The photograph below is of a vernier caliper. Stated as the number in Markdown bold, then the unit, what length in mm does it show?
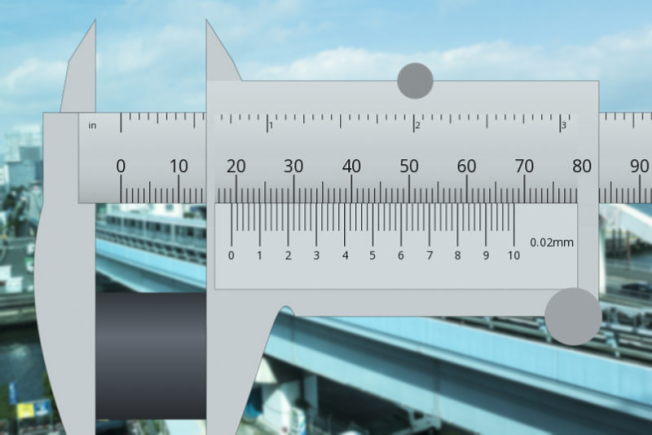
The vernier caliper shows **19.2** mm
